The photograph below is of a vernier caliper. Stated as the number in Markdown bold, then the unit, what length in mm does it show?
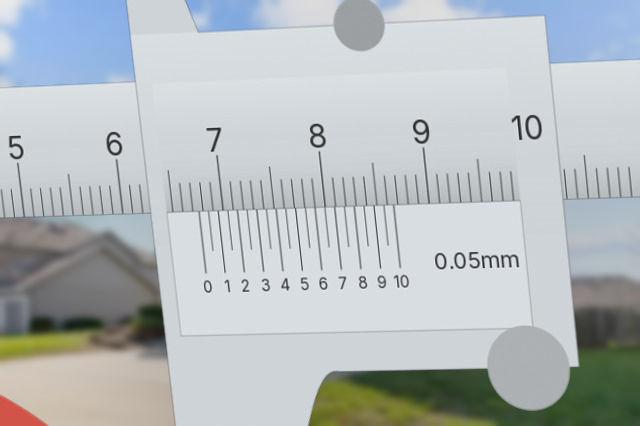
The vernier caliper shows **67.6** mm
